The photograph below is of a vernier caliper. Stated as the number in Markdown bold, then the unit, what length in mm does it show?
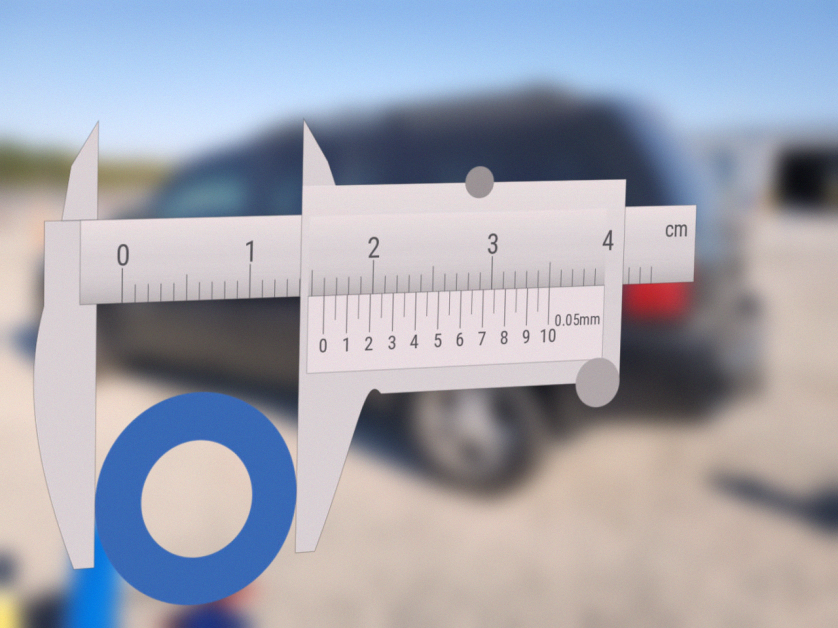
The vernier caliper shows **16.0** mm
